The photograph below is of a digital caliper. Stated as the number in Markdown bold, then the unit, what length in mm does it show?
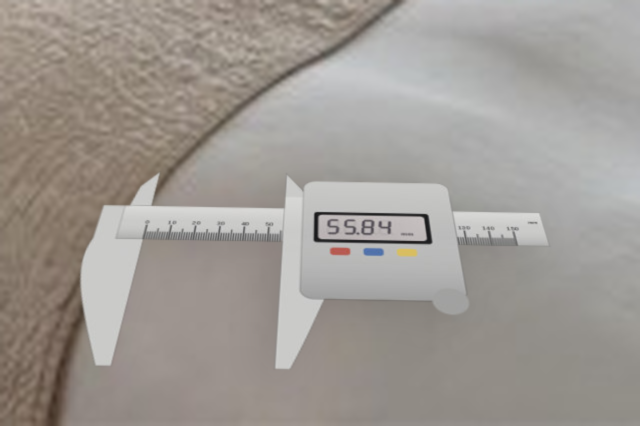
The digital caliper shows **55.84** mm
